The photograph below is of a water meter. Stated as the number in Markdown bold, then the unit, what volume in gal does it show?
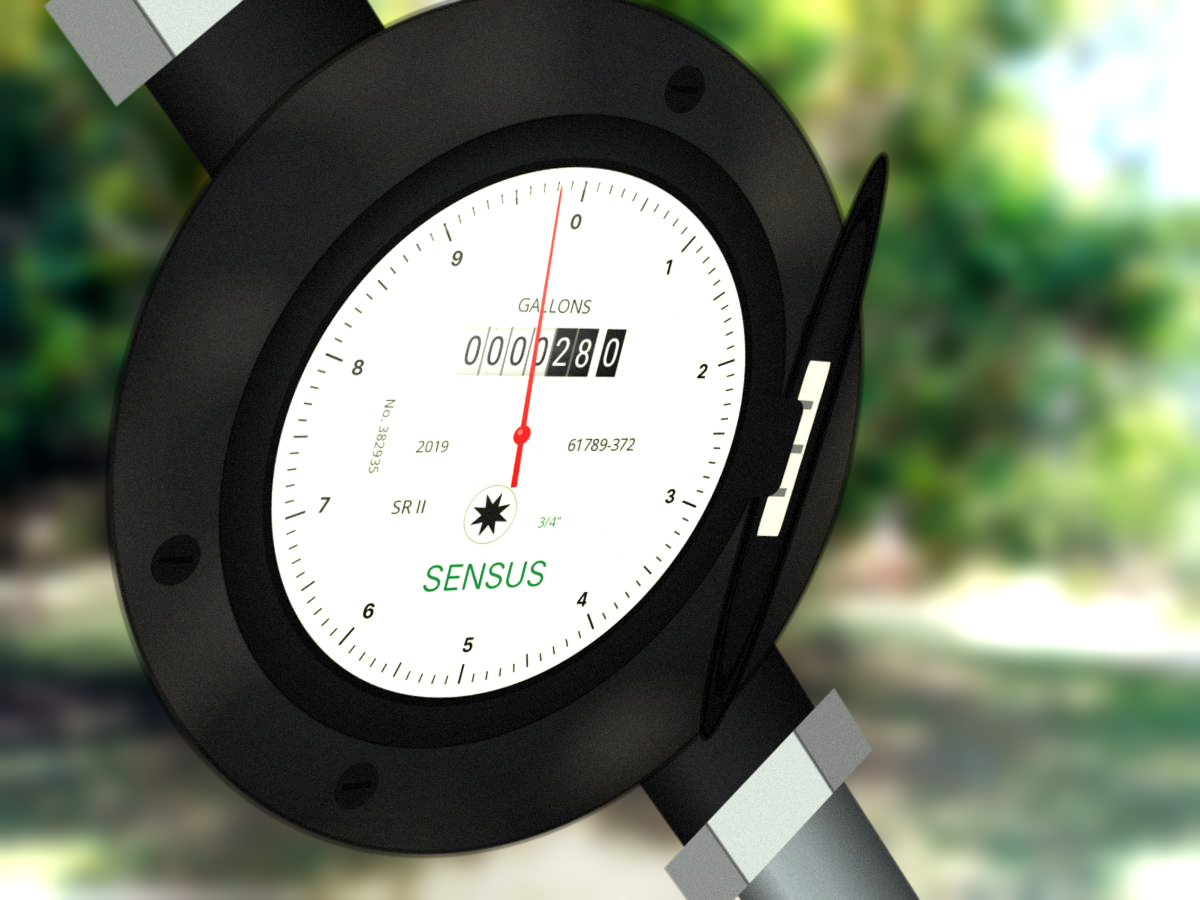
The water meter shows **279.8** gal
